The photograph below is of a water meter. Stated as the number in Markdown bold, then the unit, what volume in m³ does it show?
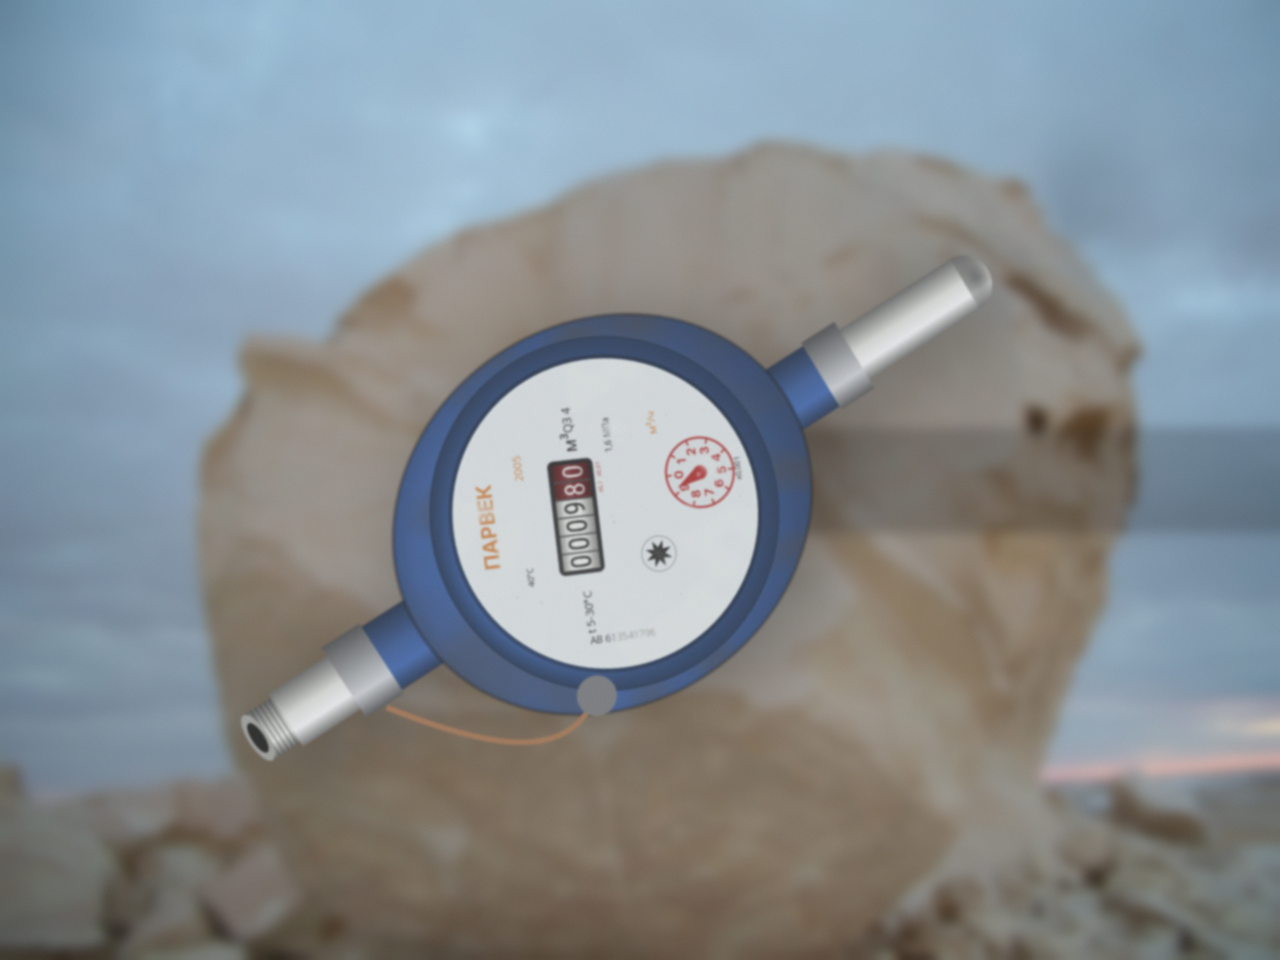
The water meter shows **9.799** m³
